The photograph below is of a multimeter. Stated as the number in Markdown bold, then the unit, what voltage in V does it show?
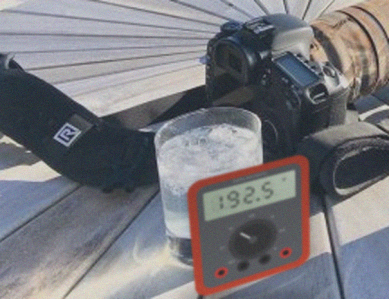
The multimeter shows **192.5** V
